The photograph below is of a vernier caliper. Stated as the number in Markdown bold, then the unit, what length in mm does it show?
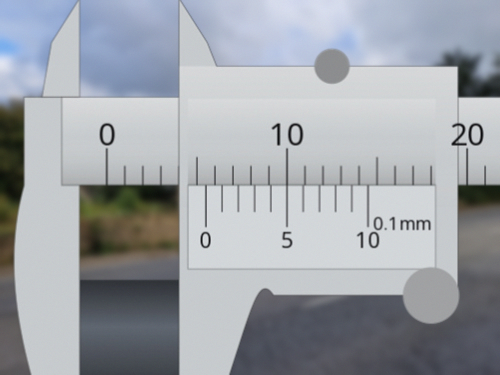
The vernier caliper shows **5.5** mm
